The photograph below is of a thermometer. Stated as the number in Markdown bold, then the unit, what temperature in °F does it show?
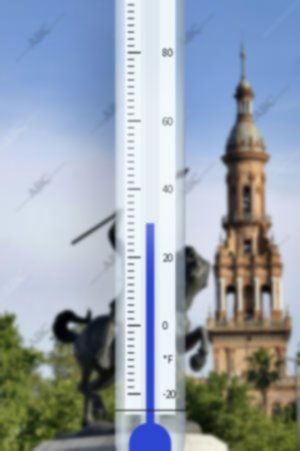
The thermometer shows **30** °F
